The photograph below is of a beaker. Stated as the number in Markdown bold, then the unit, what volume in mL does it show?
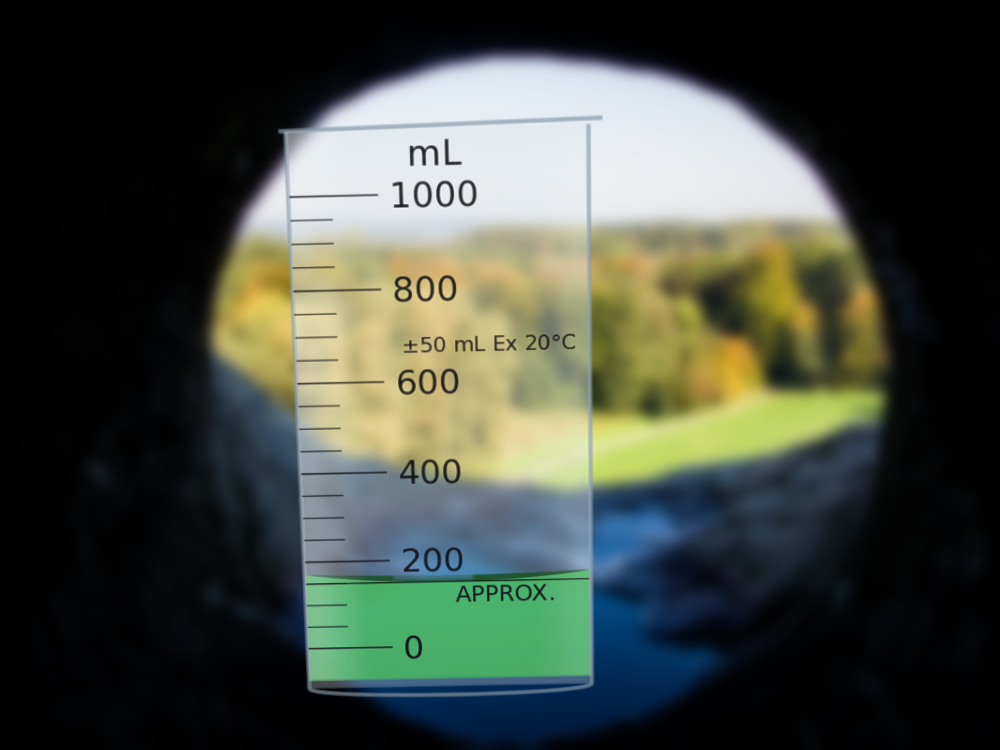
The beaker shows **150** mL
